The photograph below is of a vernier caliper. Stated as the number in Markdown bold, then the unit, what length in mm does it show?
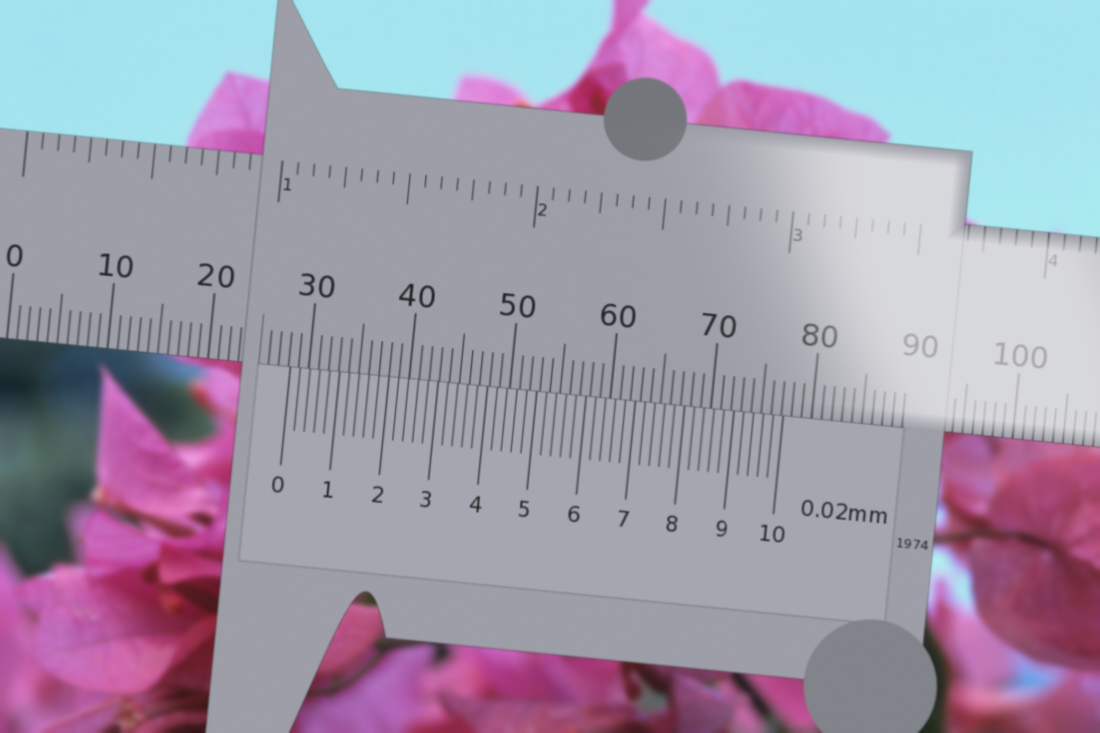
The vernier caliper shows **28.2** mm
